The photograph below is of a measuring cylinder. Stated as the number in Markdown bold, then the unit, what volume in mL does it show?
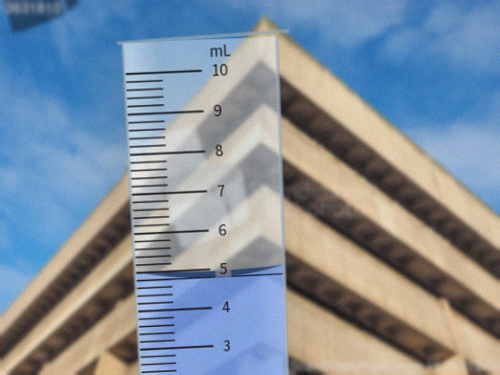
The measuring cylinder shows **4.8** mL
